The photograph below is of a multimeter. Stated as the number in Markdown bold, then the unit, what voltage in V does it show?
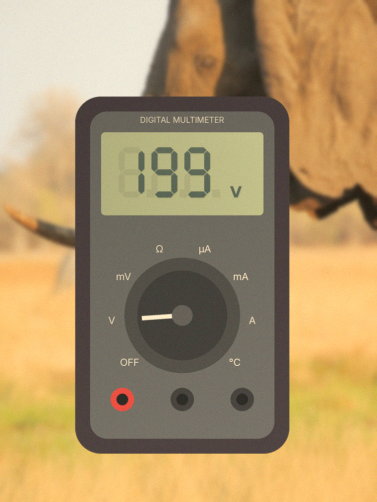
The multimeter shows **199** V
